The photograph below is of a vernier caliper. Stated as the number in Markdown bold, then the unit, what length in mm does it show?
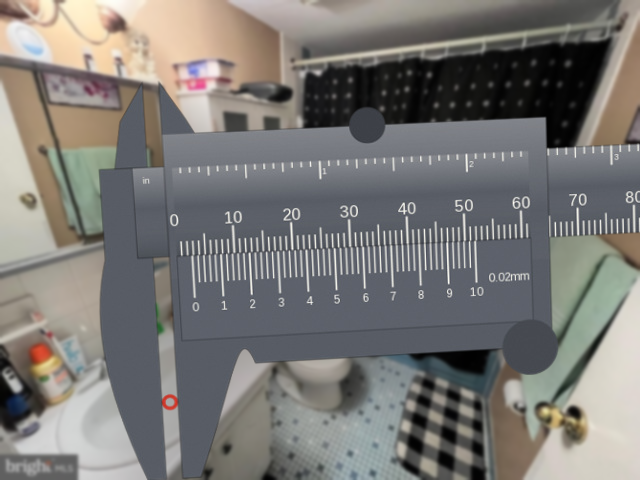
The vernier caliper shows **2.8** mm
